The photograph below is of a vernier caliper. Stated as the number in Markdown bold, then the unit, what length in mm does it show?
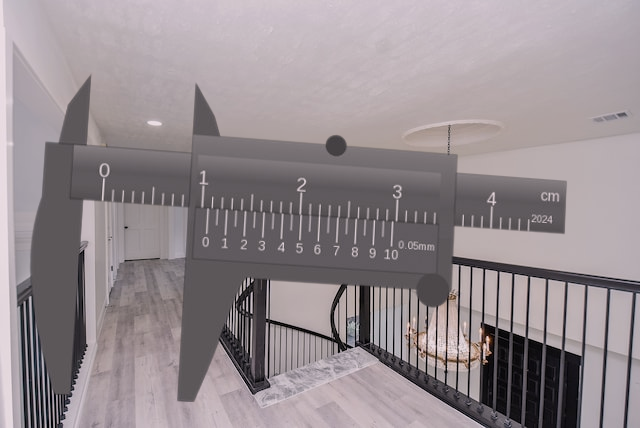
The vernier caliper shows **10.6** mm
